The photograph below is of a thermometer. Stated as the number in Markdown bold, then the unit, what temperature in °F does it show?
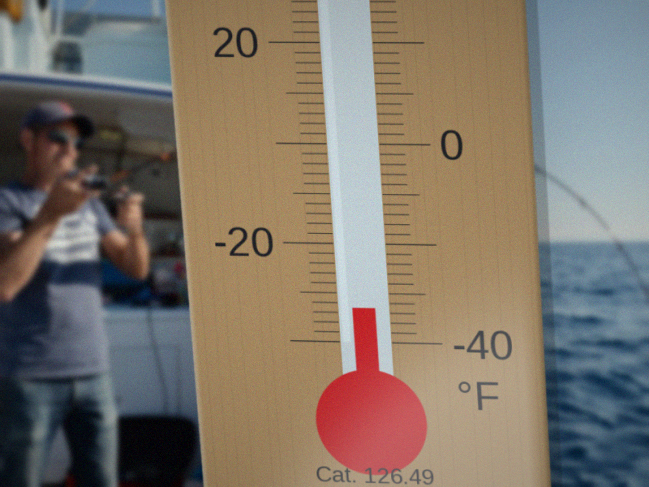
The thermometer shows **-33** °F
